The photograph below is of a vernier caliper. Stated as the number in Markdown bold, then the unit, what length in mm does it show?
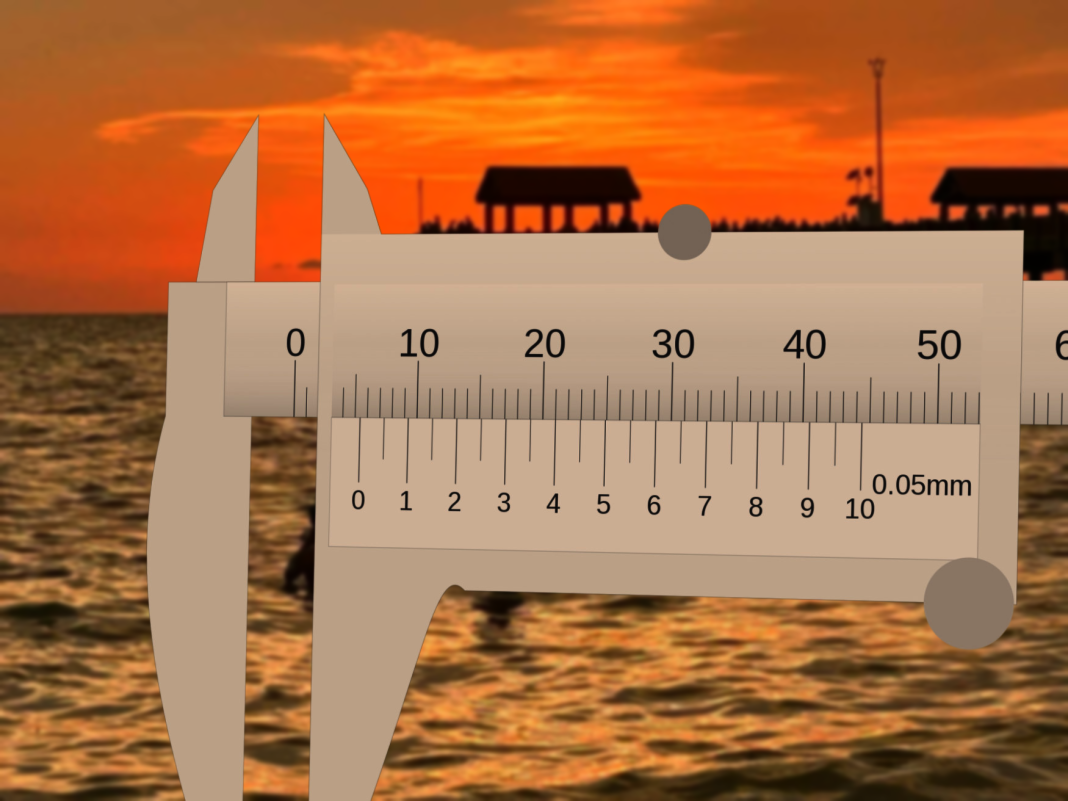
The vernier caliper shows **5.4** mm
